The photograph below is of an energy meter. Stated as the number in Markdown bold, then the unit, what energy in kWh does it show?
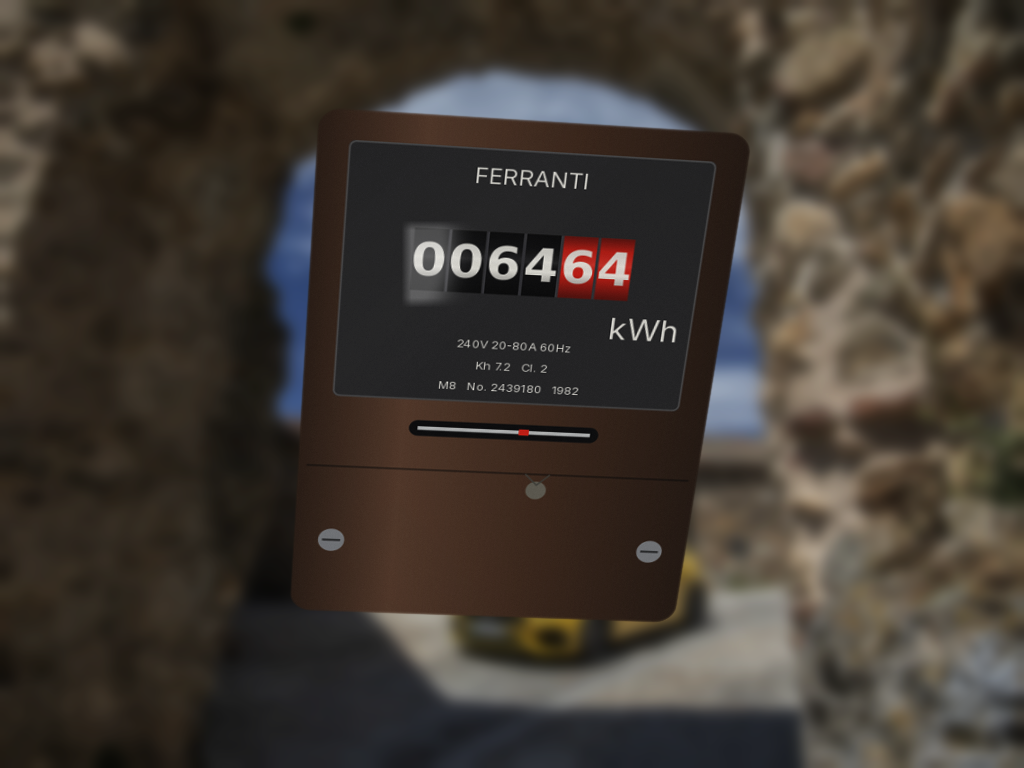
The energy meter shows **64.64** kWh
